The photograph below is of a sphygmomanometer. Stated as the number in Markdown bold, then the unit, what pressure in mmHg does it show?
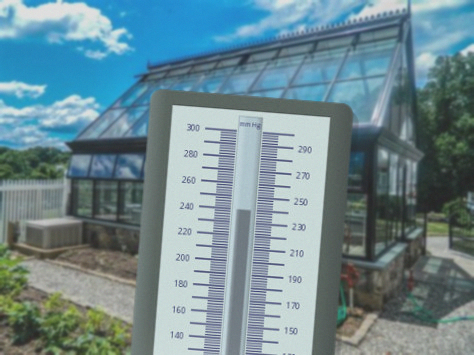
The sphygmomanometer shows **240** mmHg
